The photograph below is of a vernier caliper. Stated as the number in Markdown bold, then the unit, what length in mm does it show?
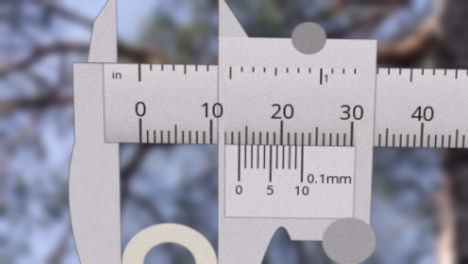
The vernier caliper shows **14.0** mm
